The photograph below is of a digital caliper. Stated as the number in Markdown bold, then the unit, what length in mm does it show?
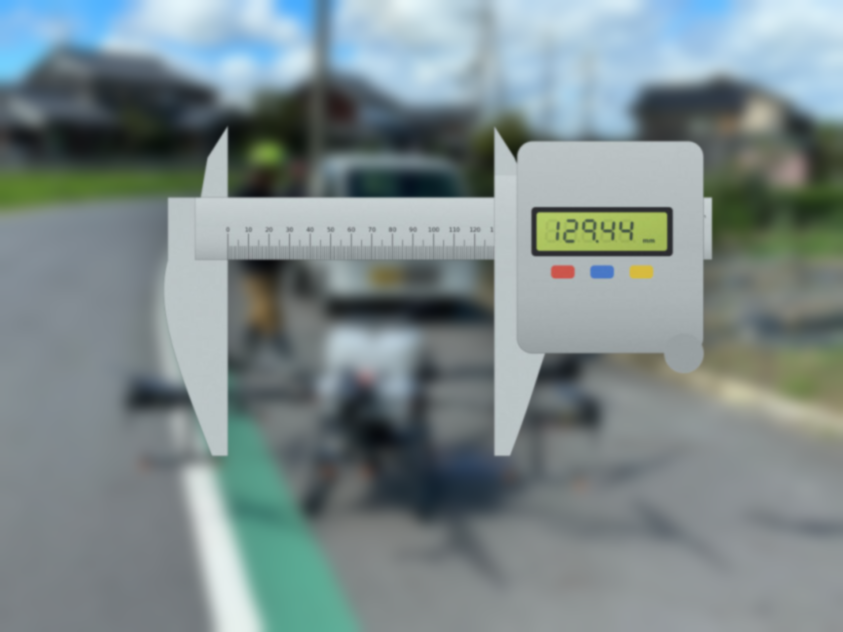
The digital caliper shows **129.44** mm
